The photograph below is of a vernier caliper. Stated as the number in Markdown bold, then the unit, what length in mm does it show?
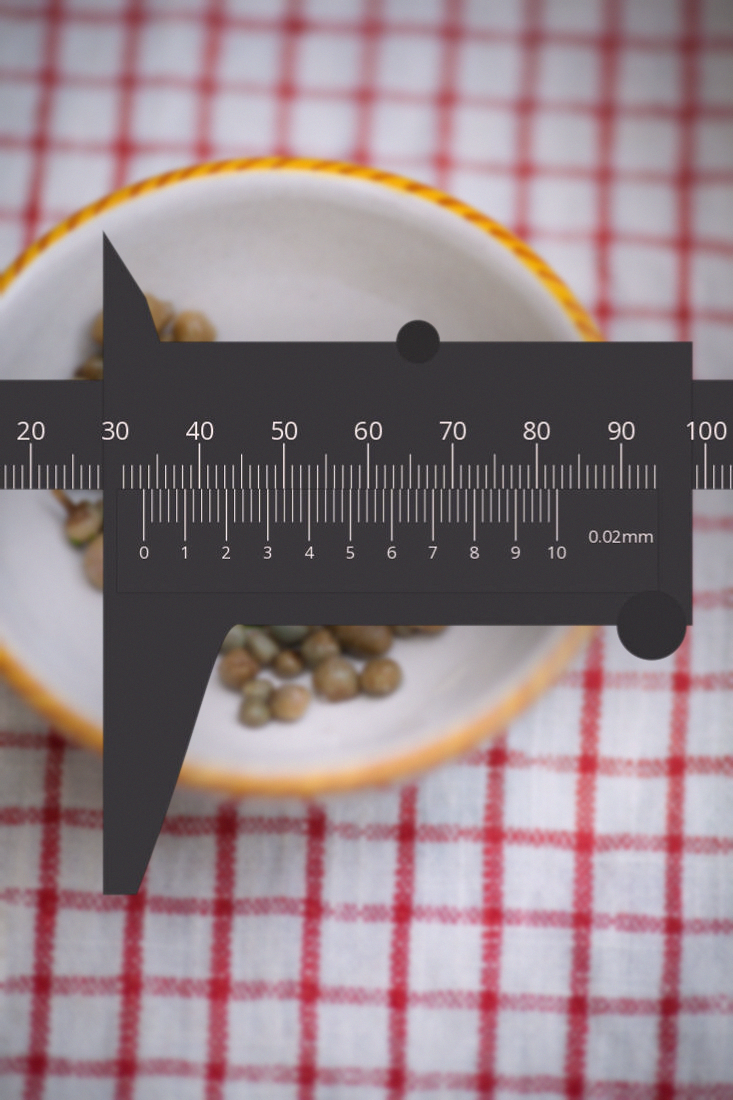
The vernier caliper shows **33.4** mm
